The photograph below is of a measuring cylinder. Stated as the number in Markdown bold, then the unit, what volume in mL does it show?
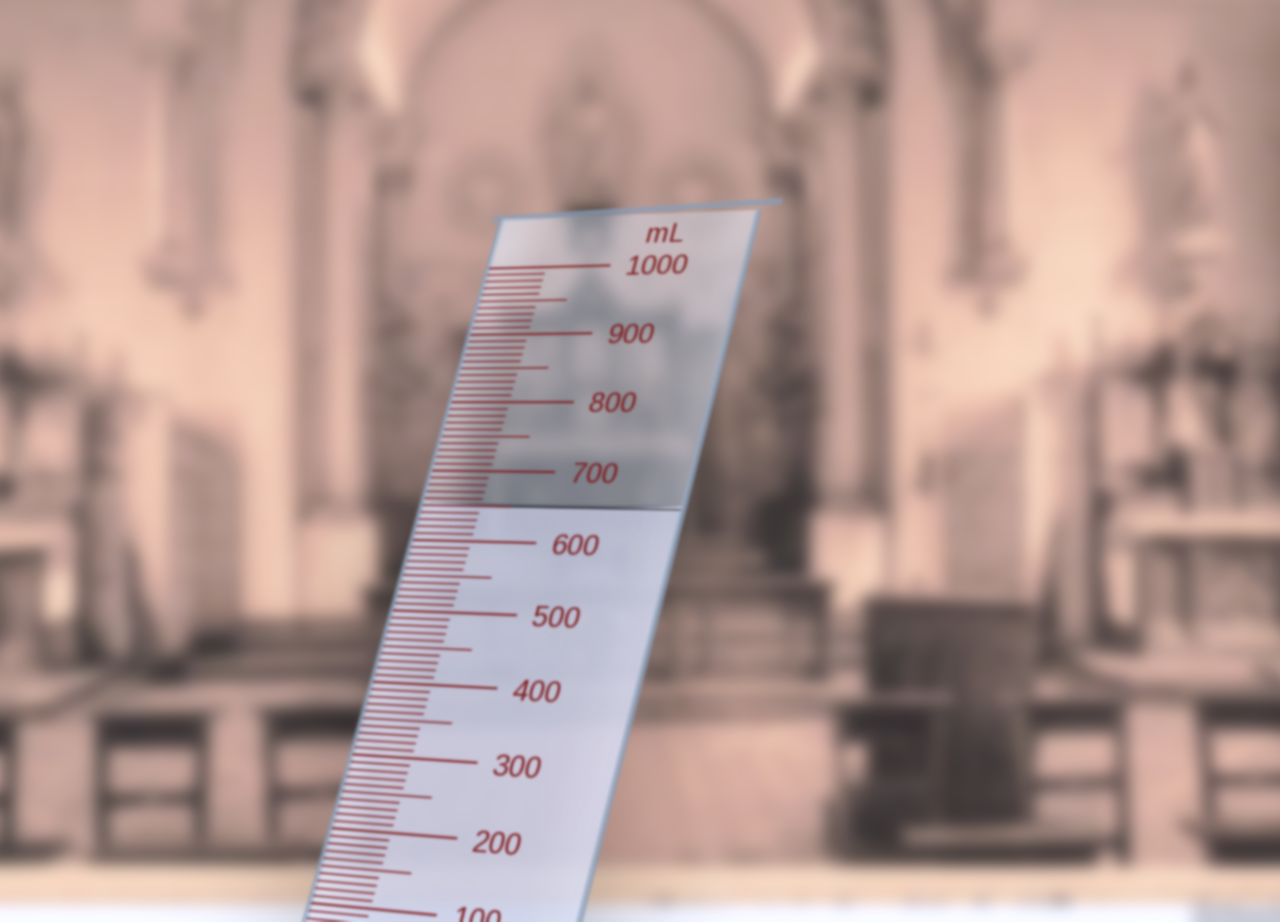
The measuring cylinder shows **650** mL
